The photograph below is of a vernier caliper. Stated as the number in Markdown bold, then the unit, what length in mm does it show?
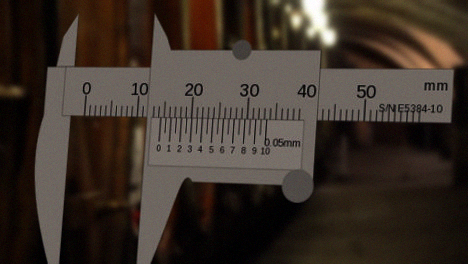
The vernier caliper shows **14.4** mm
